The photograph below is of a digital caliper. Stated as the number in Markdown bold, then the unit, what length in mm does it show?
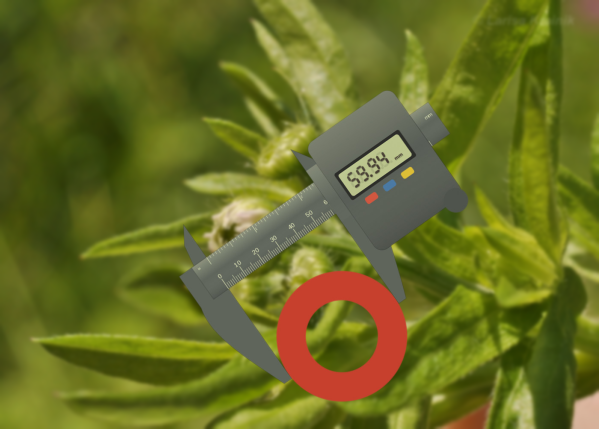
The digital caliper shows **59.94** mm
